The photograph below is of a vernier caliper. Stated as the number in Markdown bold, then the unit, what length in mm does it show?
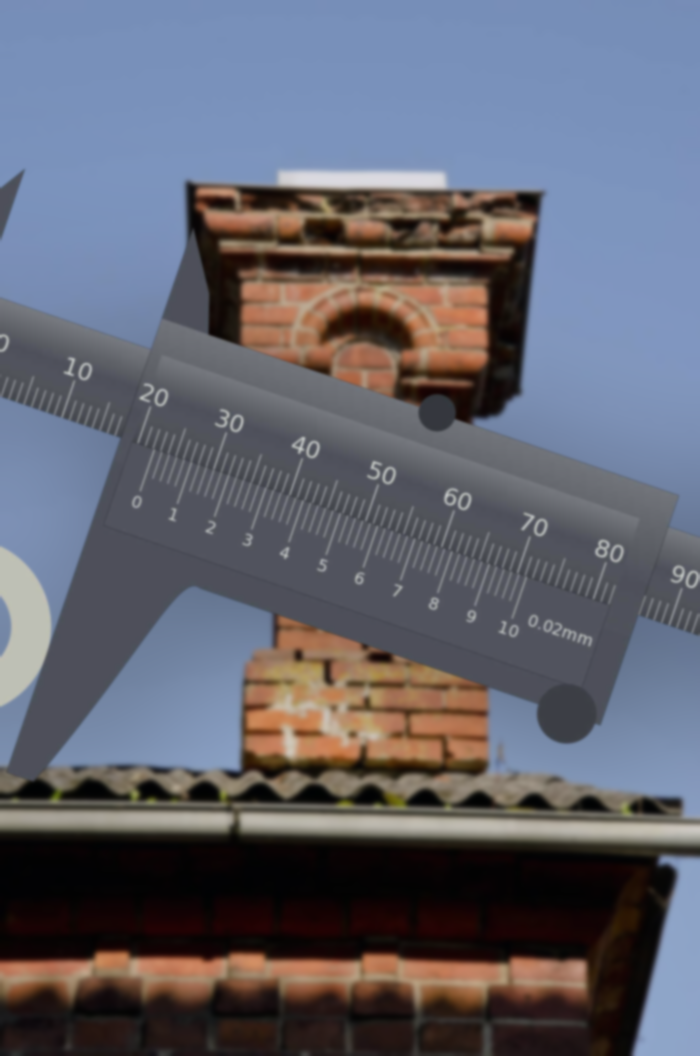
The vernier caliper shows **22.2** mm
